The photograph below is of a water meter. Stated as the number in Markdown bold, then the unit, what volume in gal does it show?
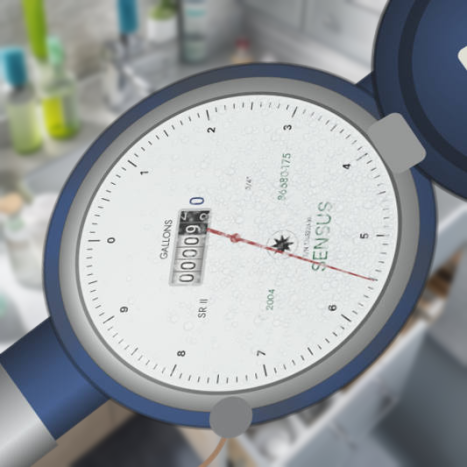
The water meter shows **925.5** gal
